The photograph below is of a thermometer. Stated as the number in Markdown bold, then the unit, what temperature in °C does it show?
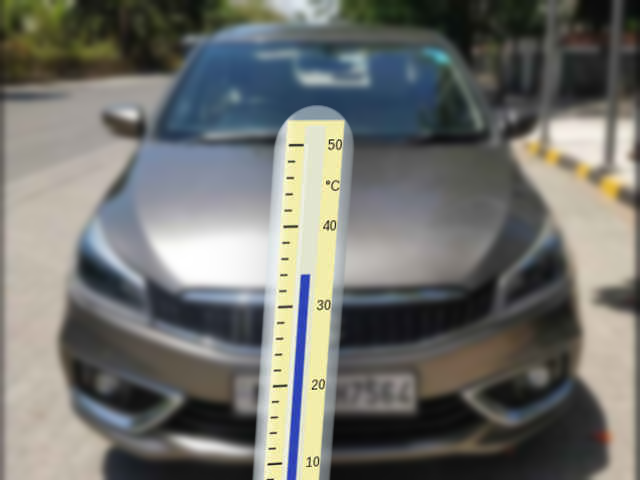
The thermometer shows **34** °C
